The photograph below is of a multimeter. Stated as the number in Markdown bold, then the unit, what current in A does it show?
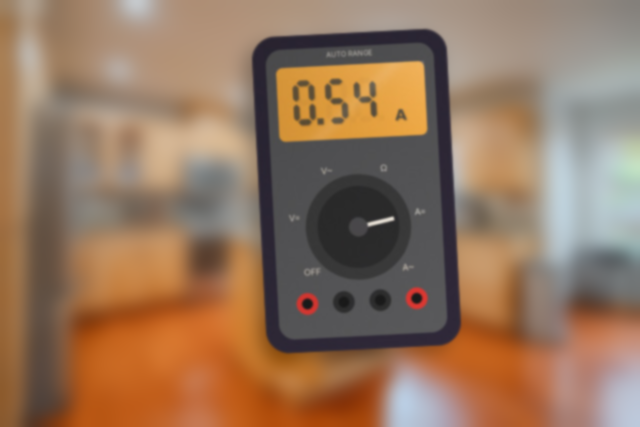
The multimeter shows **0.54** A
